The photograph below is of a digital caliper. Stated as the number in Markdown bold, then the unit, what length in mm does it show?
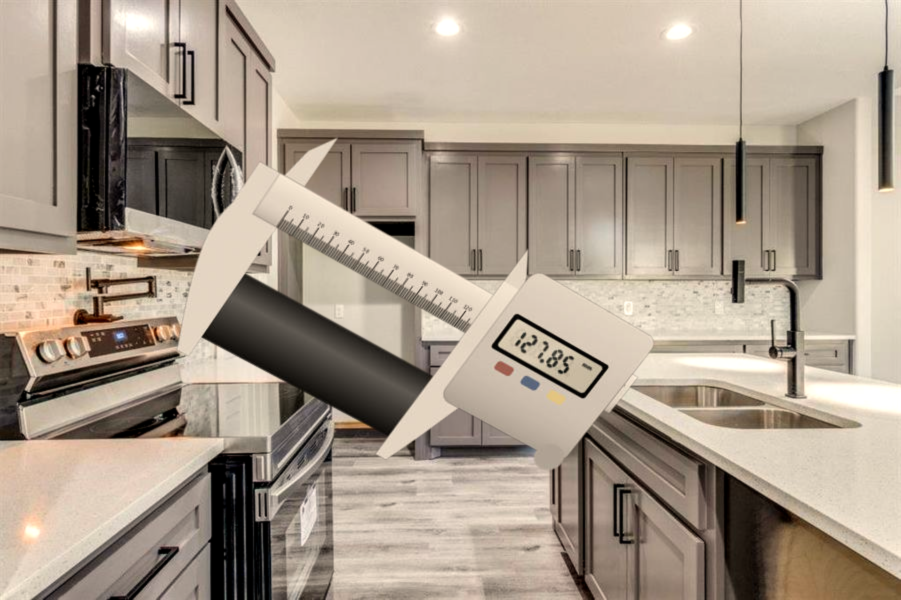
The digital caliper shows **127.85** mm
